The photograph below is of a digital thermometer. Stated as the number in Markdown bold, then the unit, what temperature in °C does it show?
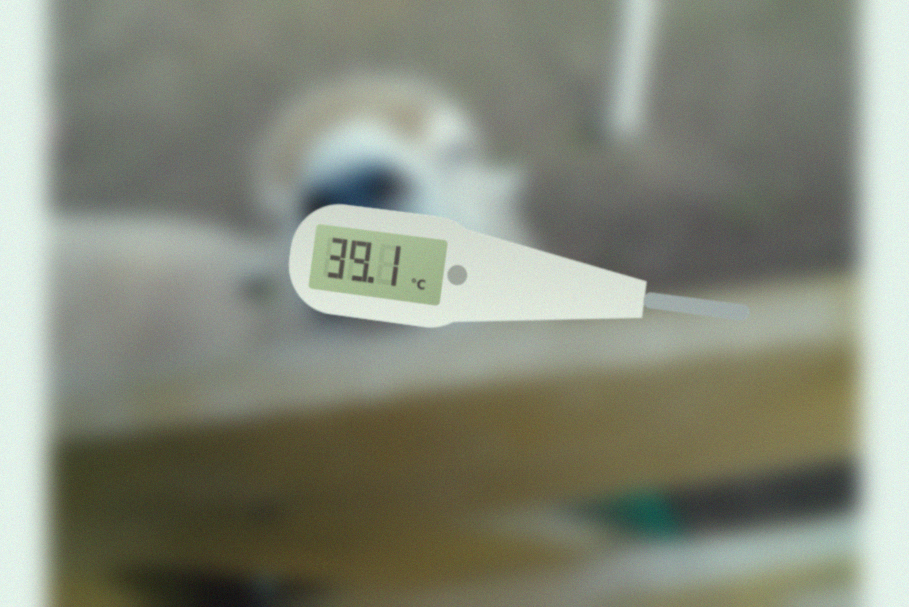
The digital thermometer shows **39.1** °C
